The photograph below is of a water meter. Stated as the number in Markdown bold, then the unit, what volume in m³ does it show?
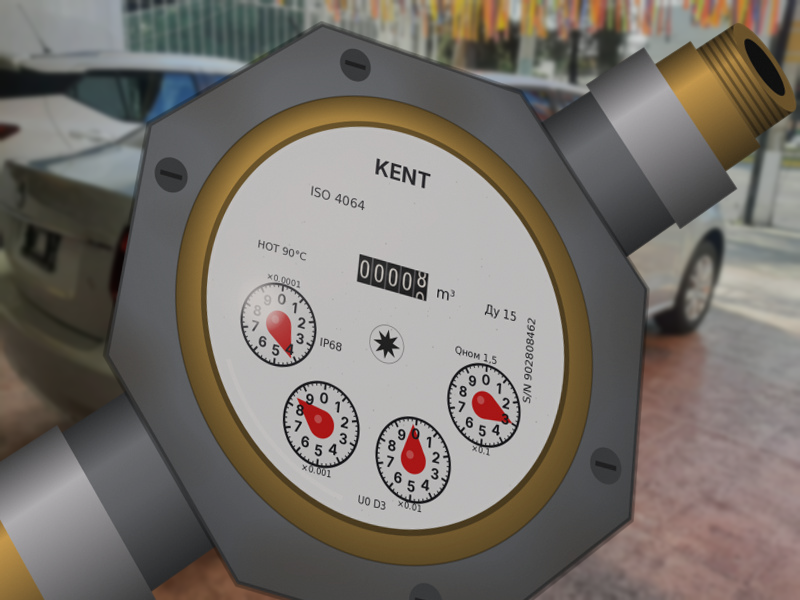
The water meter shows **8.2984** m³
